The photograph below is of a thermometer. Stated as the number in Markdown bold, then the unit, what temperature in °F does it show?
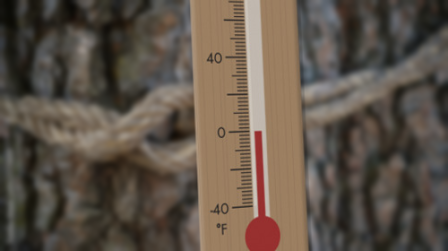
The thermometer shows **0** °F
